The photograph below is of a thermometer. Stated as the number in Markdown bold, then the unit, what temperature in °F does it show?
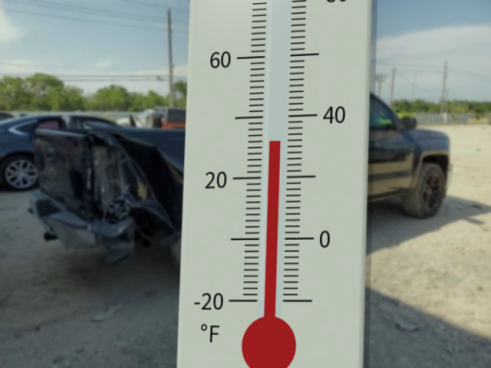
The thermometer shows **32** °F
